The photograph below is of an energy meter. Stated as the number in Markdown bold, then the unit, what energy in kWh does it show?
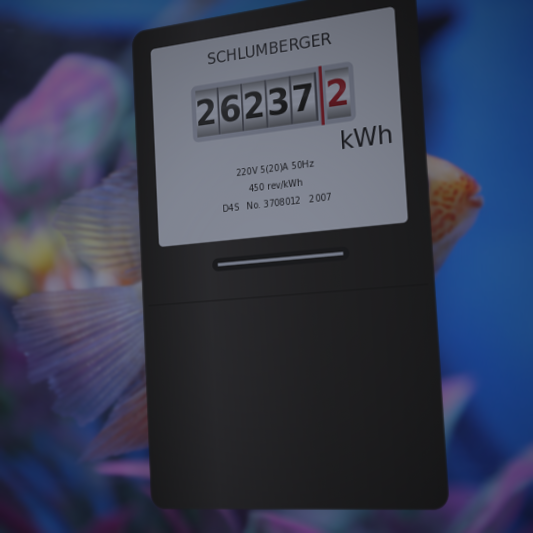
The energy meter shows **26237.2** kWh
